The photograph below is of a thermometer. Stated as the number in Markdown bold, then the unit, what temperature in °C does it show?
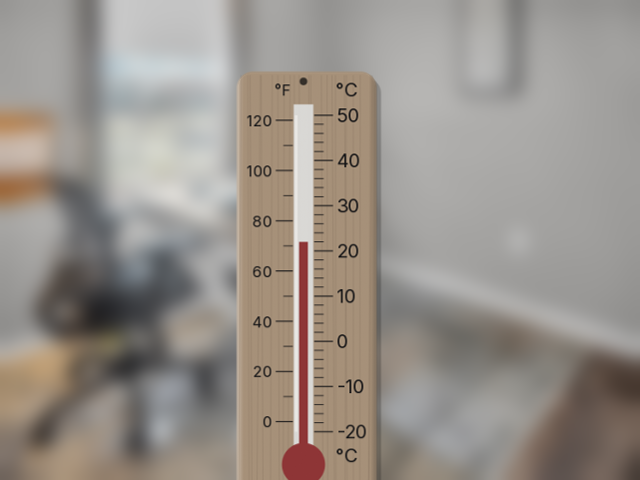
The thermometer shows **22** °C
